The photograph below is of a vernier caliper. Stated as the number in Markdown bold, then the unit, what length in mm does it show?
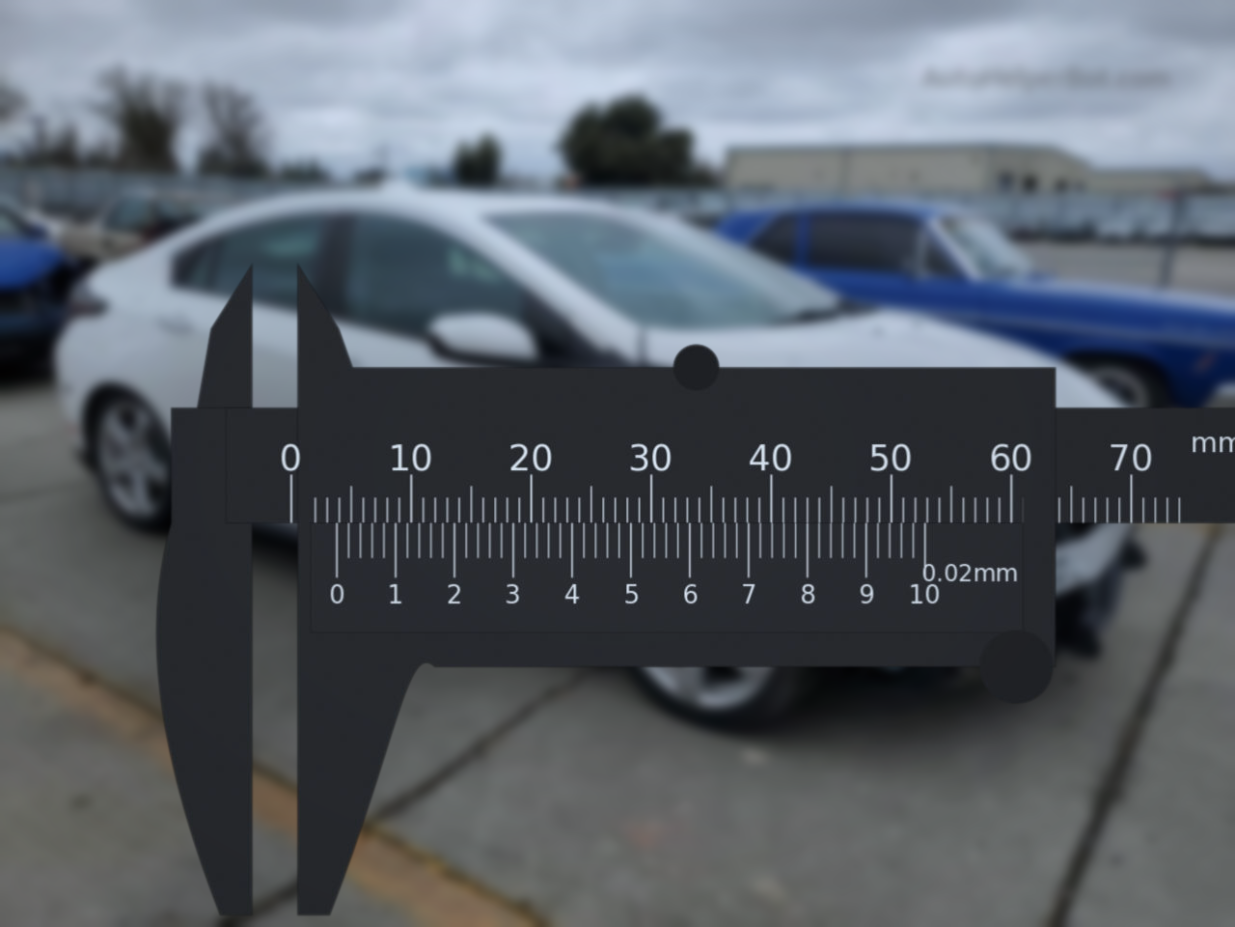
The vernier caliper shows **3.8** mm
